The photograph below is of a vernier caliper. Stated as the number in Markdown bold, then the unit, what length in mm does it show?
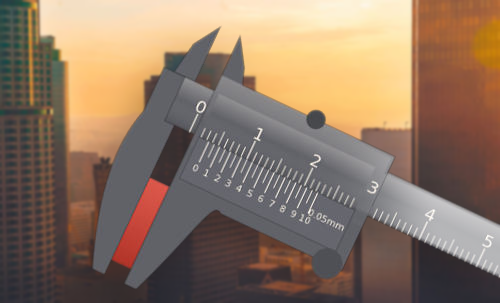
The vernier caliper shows **3.4** mm
